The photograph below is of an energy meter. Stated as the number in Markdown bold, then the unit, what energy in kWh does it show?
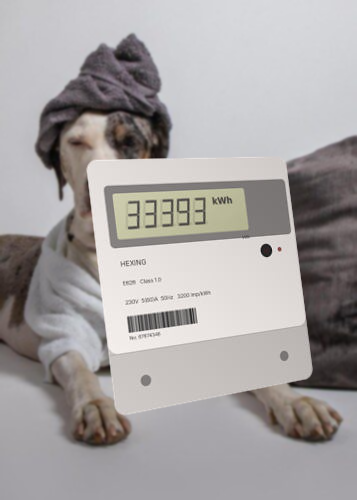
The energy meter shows **33393** kWh
